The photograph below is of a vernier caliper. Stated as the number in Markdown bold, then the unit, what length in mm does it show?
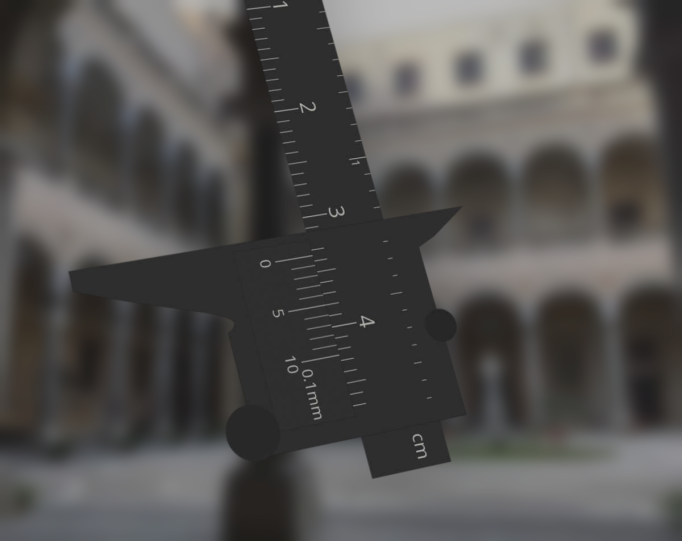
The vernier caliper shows **33.5** mm
